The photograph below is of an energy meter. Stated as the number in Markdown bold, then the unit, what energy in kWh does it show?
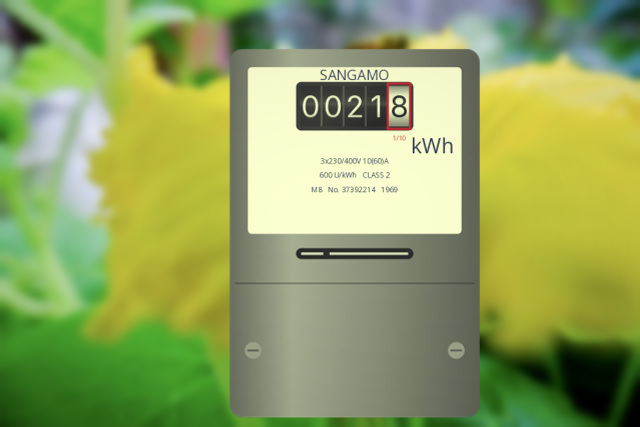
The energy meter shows **21.8** kWh
